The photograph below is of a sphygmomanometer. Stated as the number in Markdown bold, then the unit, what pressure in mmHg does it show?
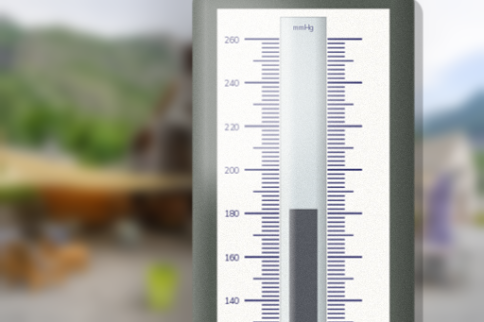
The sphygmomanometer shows **182** mmHg
